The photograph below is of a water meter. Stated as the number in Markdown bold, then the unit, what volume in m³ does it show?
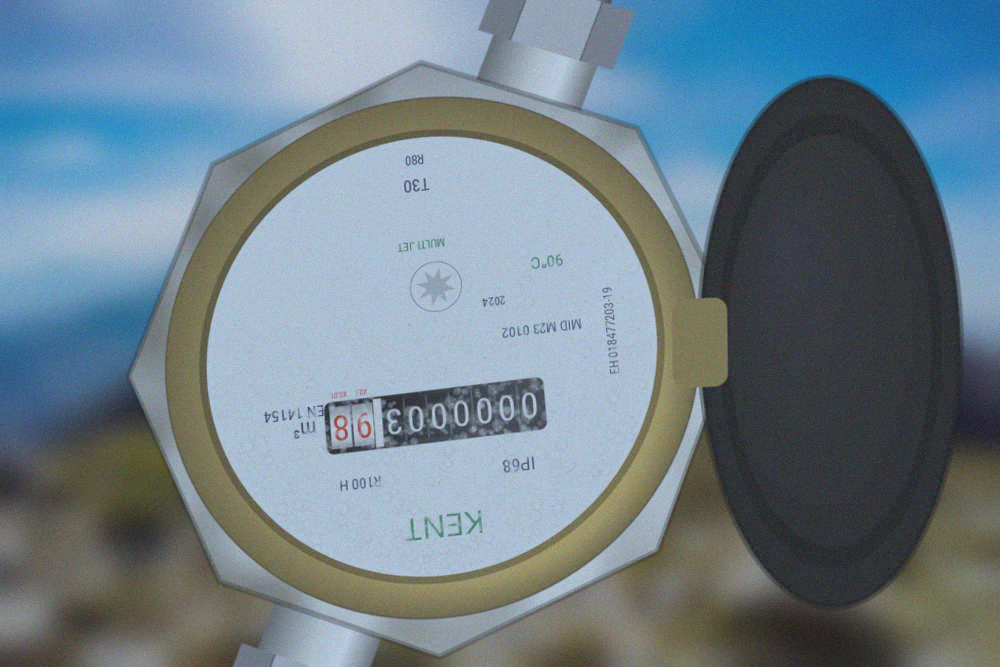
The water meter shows **3.98** m³
